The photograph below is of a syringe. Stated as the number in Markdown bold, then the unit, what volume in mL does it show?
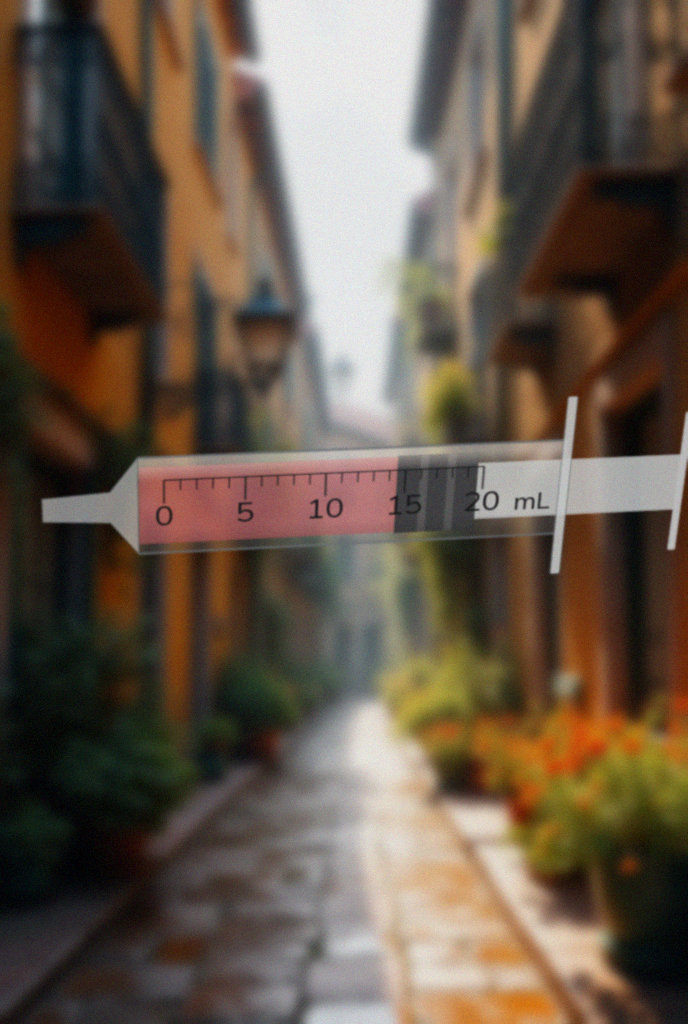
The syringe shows **14.5** mL
